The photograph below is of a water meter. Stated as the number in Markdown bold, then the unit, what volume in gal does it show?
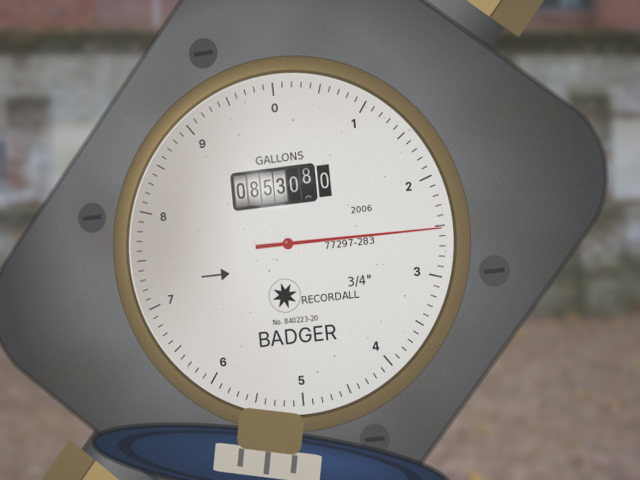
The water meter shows **853082.5** gal
